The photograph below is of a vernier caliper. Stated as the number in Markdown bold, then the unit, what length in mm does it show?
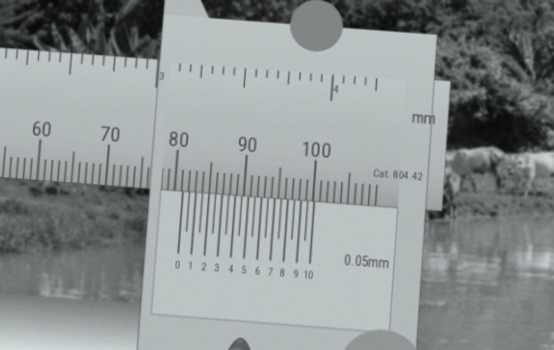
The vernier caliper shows **81.2** mm
